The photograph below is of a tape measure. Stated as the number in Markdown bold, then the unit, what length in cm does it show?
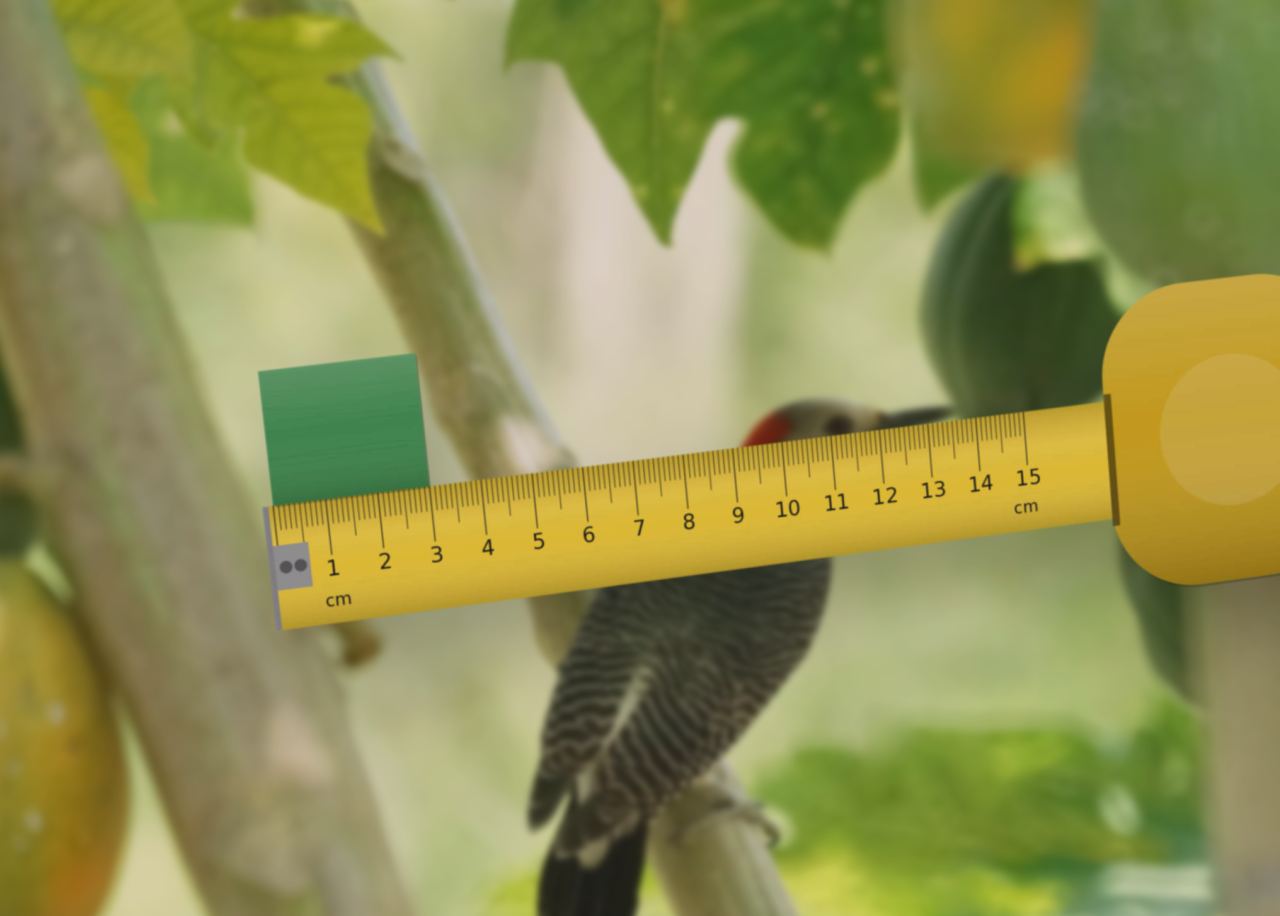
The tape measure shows **3** cm
